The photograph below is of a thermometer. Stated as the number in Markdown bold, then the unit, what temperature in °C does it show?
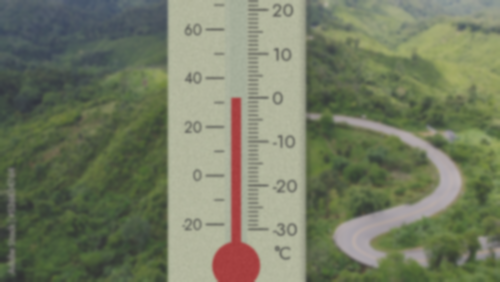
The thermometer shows **0** °C
